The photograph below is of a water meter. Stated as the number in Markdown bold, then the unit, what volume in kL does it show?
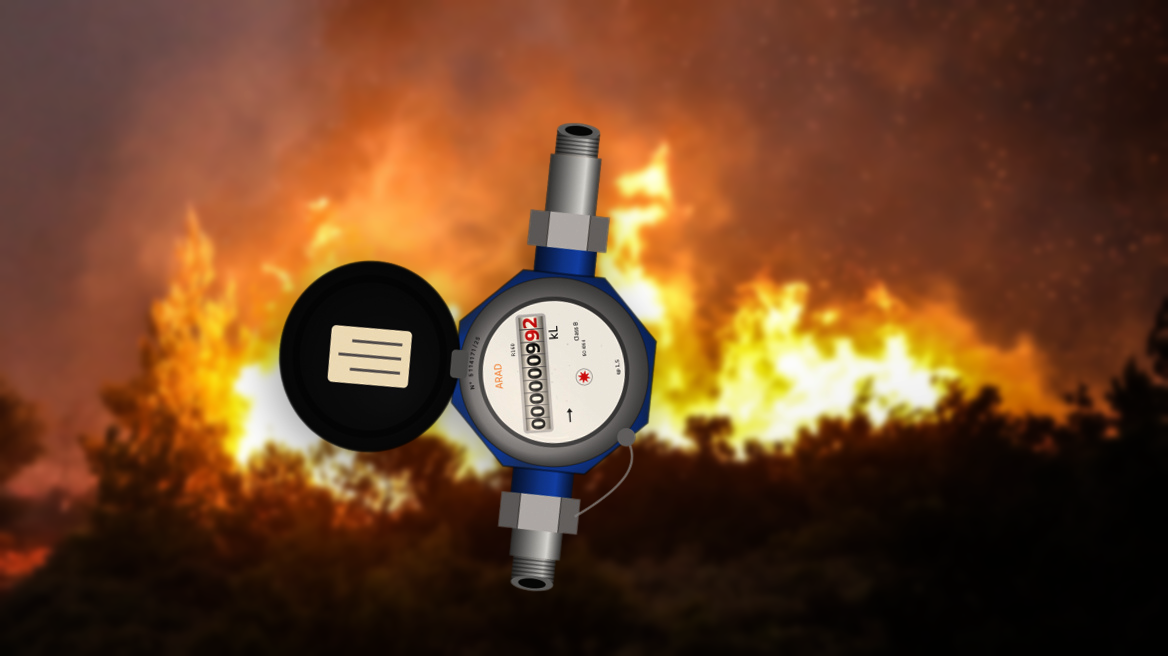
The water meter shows **9.92** kL
